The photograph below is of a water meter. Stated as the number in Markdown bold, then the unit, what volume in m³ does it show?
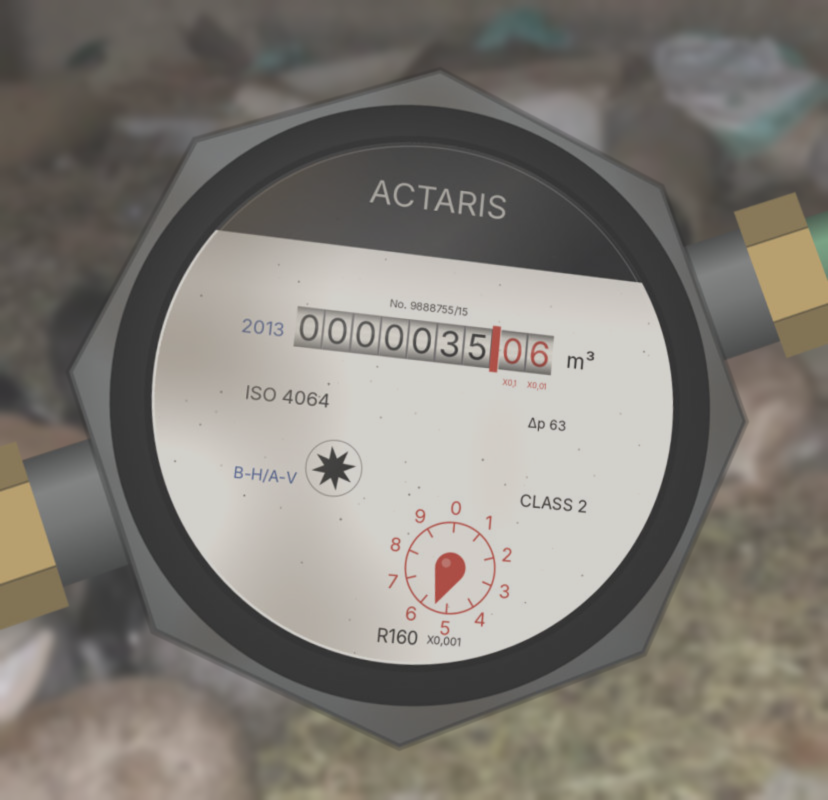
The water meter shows **35.065** m³
